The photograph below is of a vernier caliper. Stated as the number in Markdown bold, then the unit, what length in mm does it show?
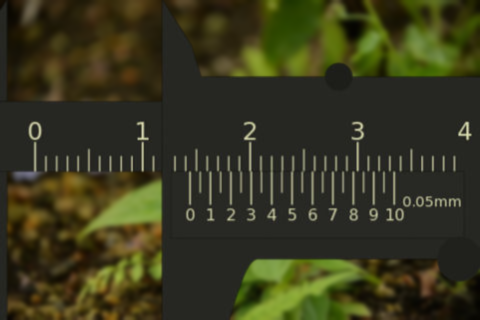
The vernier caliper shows **14.4** mm
